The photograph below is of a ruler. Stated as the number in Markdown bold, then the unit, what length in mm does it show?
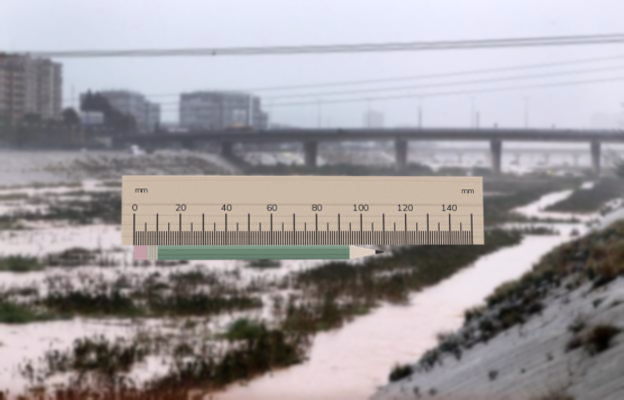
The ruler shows **110** mm
